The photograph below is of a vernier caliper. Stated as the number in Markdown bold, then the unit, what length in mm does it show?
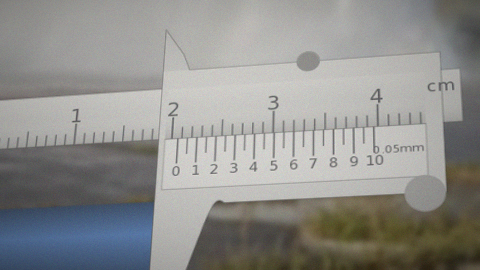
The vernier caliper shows **20.6** mm
